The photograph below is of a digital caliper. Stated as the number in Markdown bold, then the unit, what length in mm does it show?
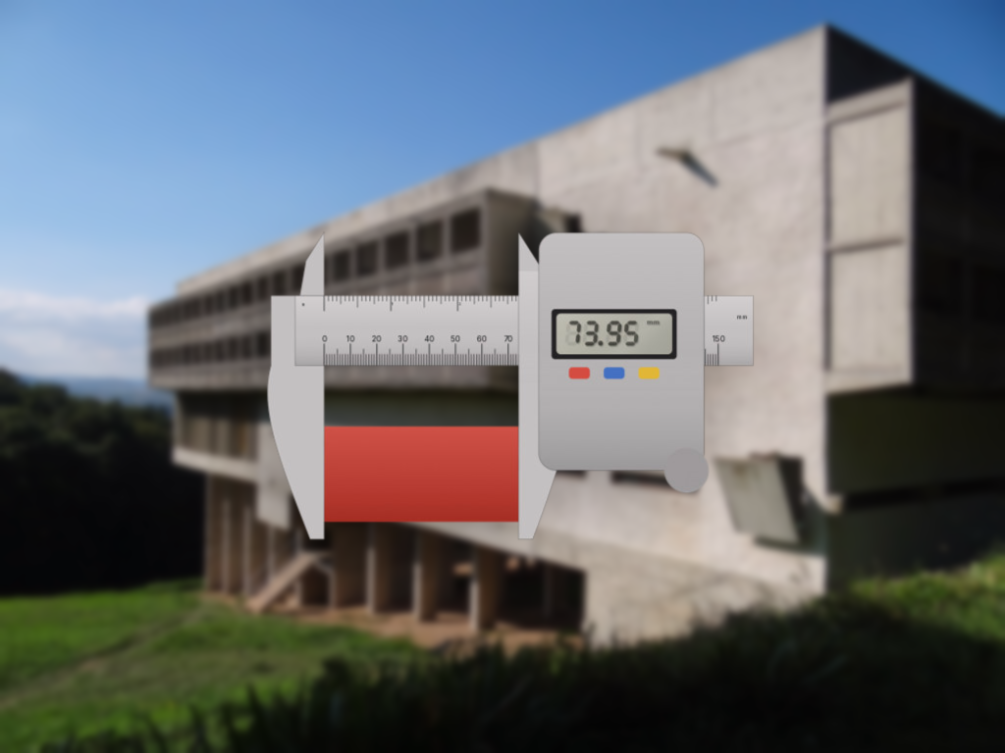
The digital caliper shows **73.95** mm
